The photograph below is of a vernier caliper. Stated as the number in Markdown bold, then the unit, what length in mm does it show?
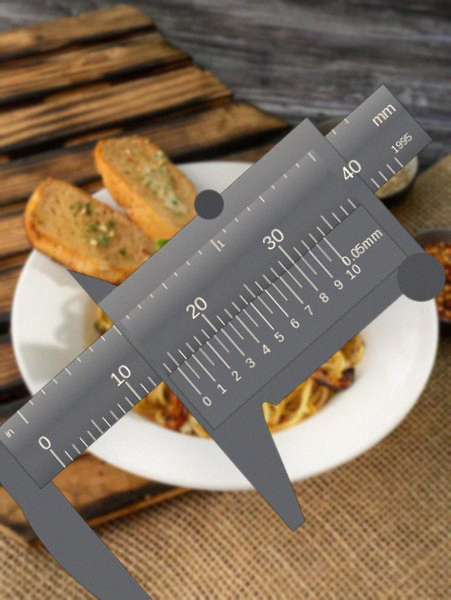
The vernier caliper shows **14.8** mm
